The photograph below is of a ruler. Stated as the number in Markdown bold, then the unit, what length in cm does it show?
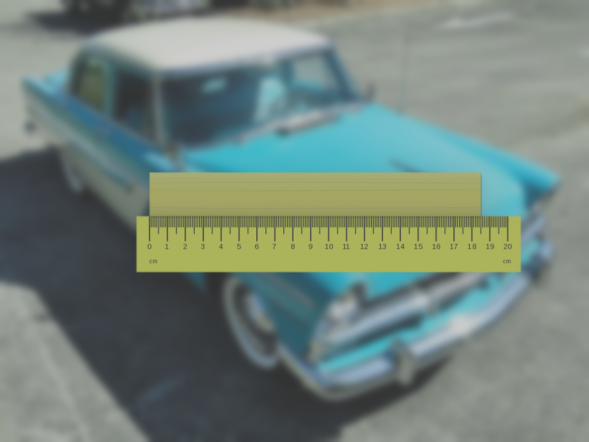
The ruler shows **18.5** cm
